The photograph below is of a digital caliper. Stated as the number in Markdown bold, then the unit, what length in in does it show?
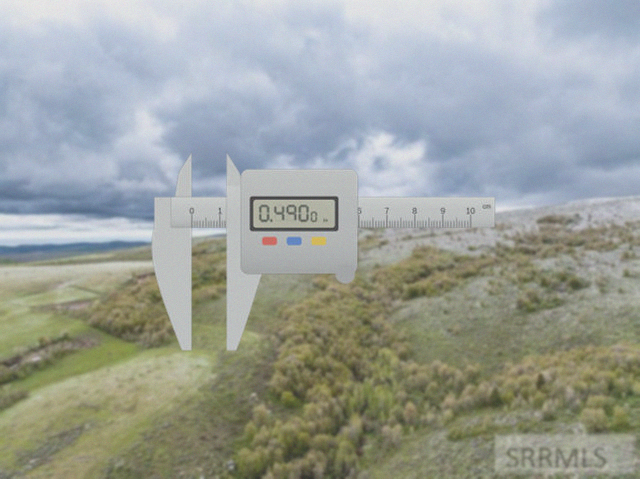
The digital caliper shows **0.4900** in
